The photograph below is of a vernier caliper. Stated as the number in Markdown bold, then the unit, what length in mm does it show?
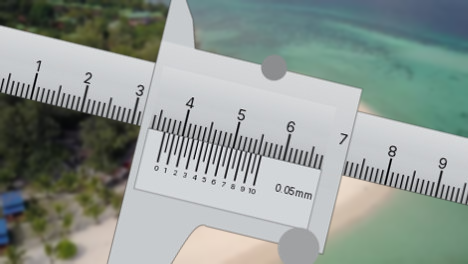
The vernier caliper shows **36.5** mm
